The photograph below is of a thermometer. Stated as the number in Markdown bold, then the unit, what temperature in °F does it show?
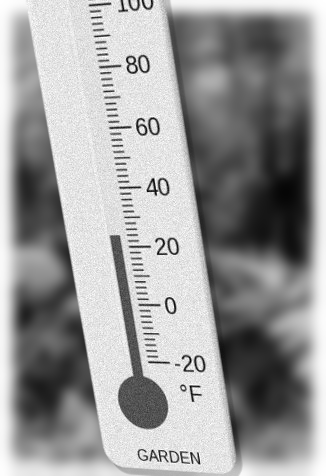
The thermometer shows **24** °F
